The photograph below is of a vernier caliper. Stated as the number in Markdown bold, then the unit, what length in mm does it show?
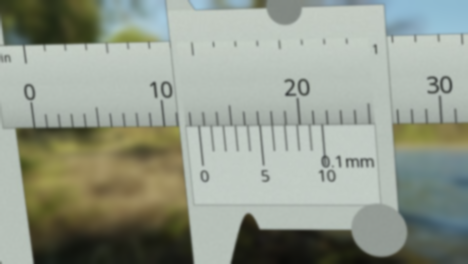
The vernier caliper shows **12.6** mm
